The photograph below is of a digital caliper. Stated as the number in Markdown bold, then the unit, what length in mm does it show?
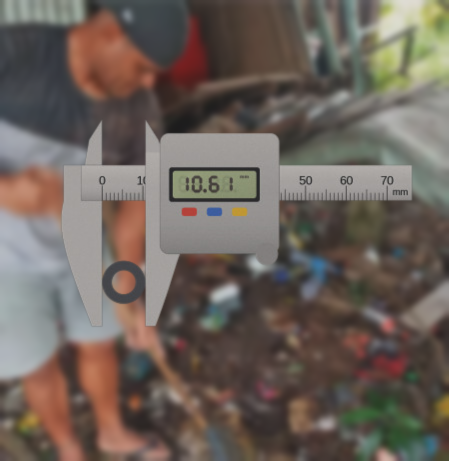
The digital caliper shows **10.61** mm
